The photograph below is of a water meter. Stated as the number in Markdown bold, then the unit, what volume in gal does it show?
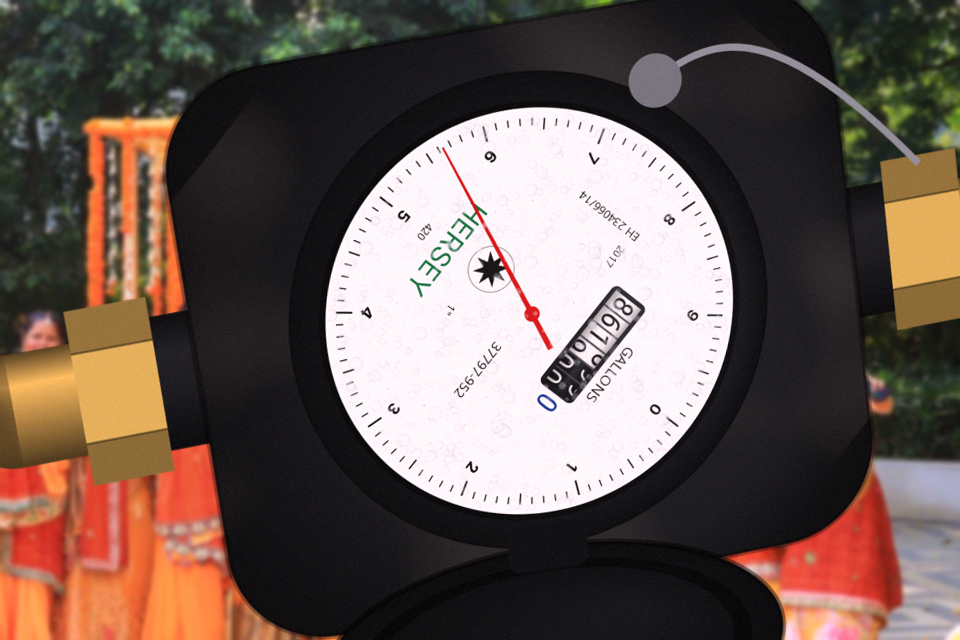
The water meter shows **8618995.6** gal
